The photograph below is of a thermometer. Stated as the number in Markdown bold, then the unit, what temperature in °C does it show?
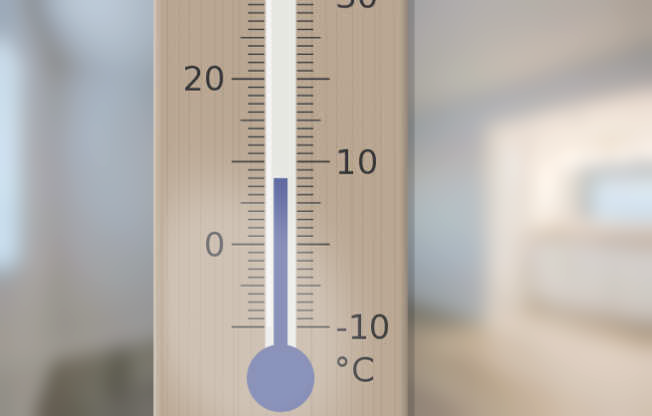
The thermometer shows **8** °C
